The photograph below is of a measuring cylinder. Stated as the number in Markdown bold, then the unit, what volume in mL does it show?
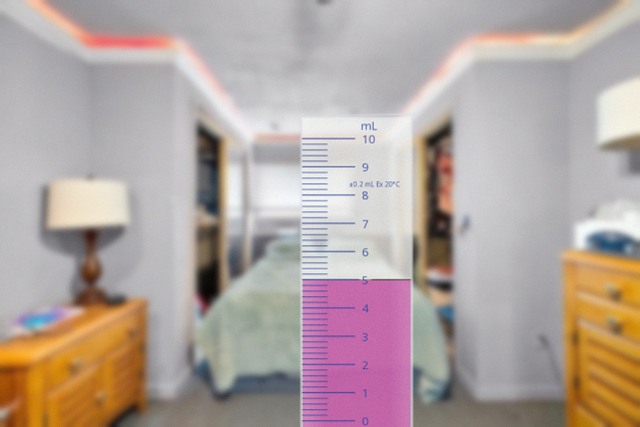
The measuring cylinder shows **5** mL
